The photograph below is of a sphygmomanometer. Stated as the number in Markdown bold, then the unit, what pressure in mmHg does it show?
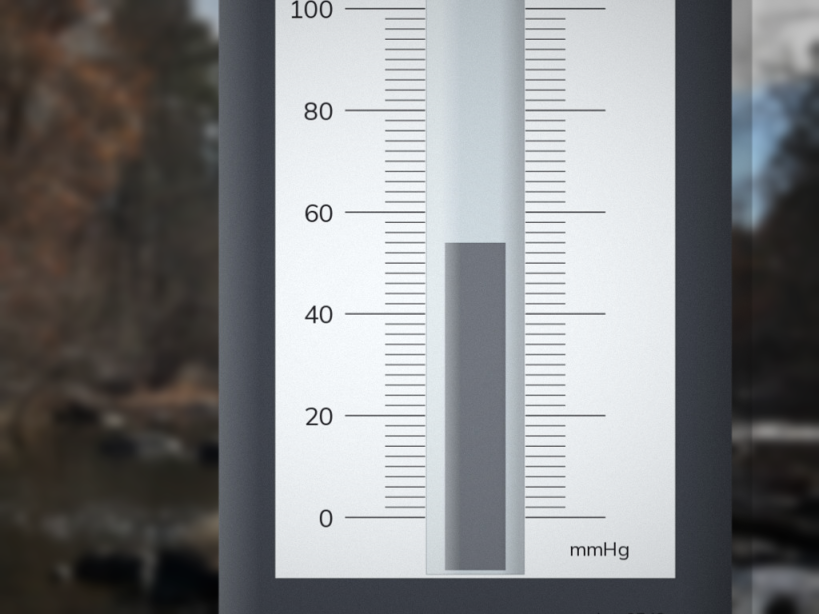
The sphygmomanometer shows **54** mmHg
